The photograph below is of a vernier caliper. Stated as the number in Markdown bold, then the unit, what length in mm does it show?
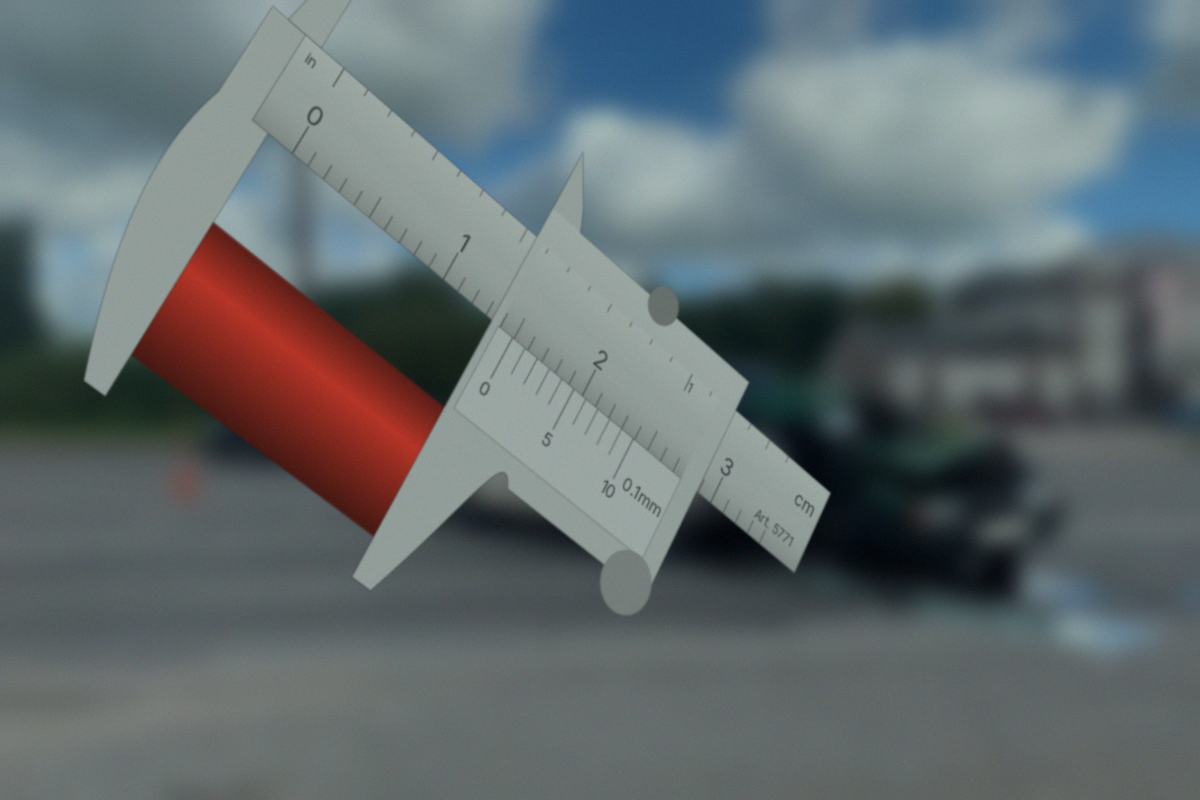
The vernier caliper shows **14.9** mm
